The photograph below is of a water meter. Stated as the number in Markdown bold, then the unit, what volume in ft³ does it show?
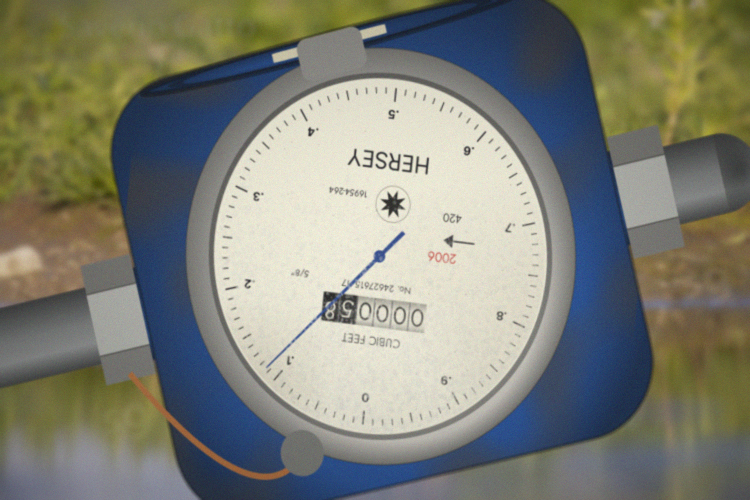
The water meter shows **58.11** ft³
